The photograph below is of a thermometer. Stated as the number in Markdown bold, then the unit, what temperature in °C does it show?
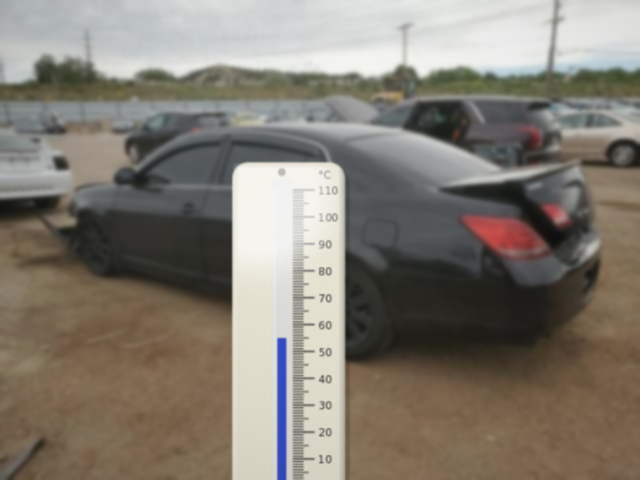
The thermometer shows **55** °C
